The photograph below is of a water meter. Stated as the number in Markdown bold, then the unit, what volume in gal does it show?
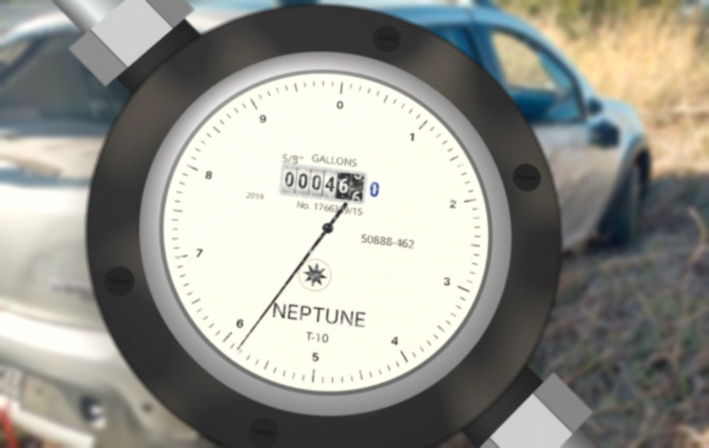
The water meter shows **4655.8** gal
